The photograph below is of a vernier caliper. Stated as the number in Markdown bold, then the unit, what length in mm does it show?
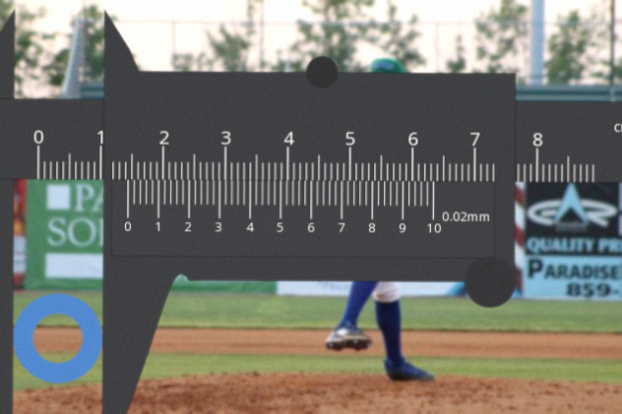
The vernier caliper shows **14.4** mm
